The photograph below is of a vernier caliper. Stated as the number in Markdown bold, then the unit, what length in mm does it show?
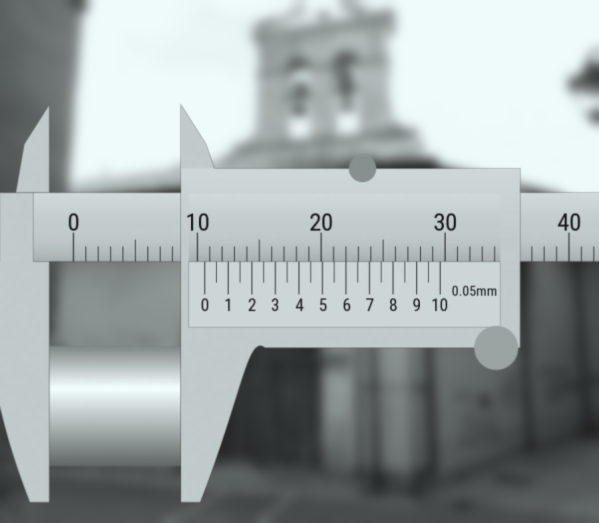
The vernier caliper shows **10.6** mm
